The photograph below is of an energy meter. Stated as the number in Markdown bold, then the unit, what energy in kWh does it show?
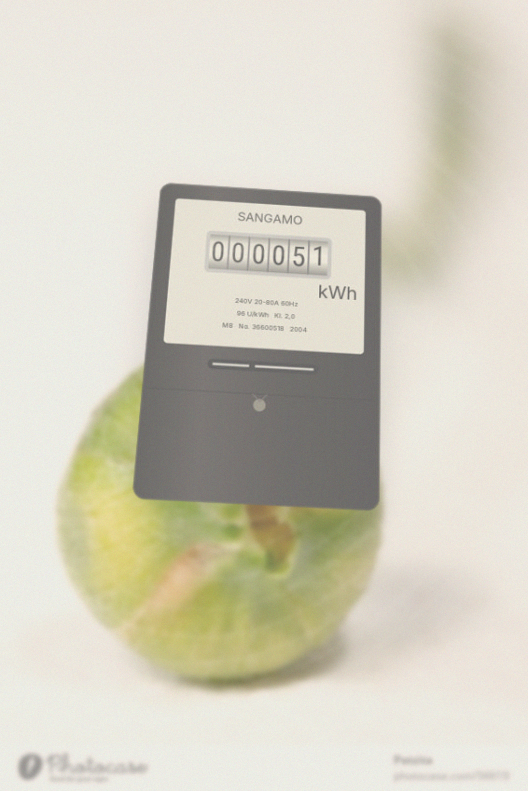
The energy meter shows **51** kWh
